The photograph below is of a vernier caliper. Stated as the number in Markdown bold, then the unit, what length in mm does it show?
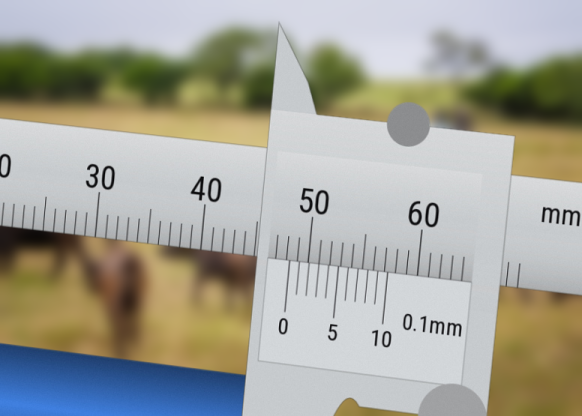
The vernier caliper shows **48.3** mm
